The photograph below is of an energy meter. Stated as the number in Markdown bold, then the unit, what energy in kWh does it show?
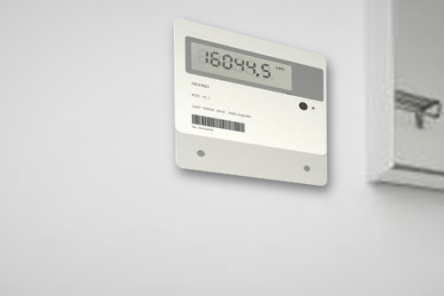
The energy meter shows **16044.5** kWh
